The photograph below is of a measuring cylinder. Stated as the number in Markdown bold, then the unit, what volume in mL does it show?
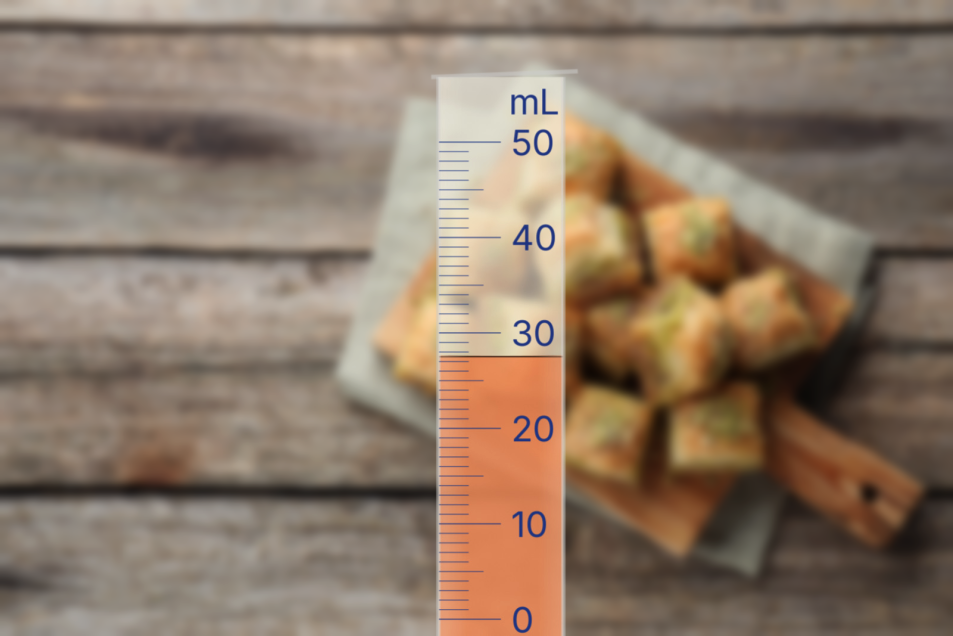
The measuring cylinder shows **27.5** mL
